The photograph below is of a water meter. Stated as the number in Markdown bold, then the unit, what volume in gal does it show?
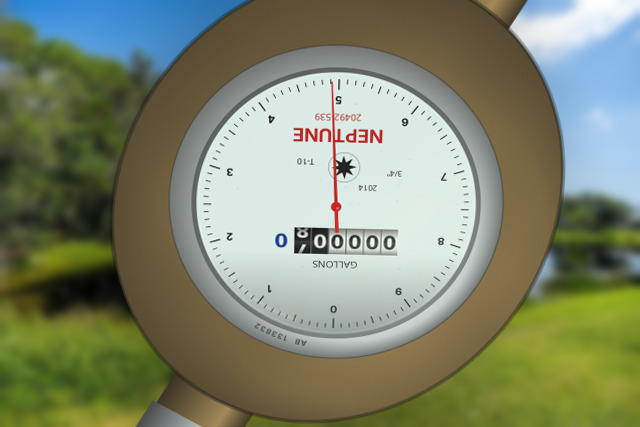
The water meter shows **74.9** gal
